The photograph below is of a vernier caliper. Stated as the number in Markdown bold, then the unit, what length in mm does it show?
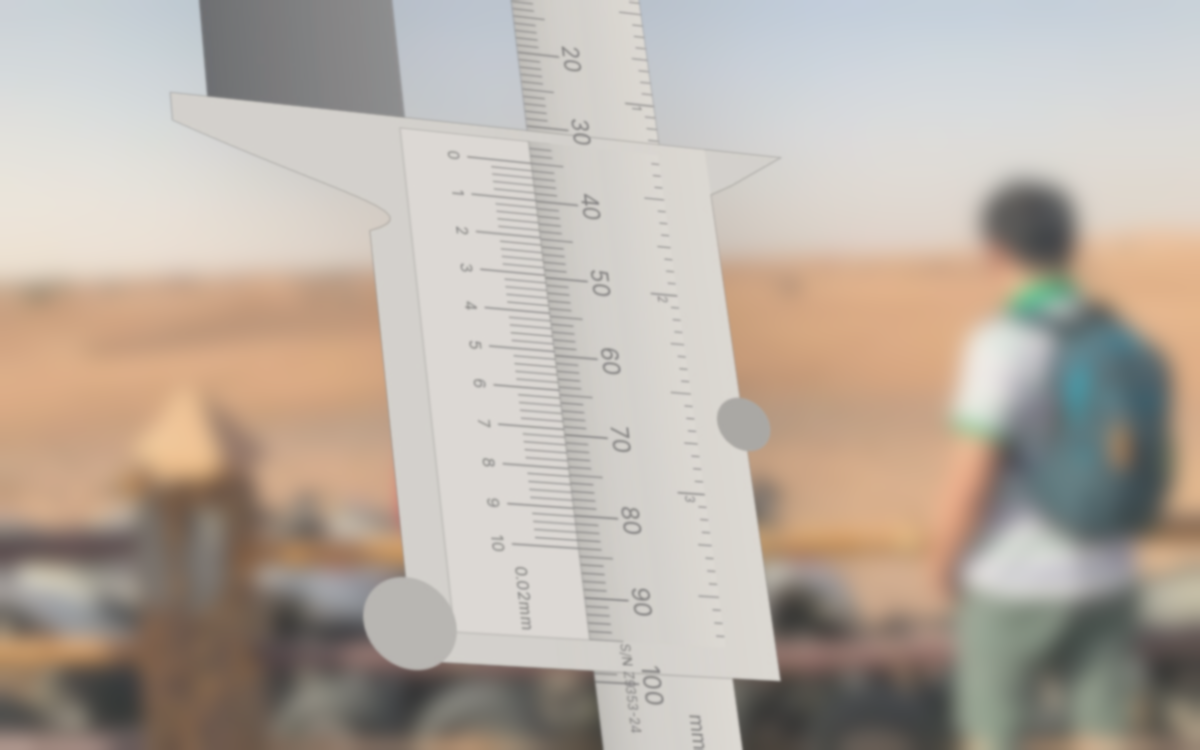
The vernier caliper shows **35.0** mm
